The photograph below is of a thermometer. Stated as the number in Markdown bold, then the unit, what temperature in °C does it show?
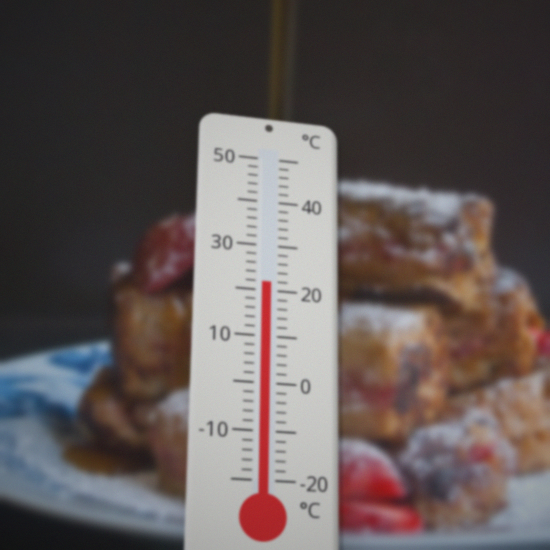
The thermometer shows **22** °C
